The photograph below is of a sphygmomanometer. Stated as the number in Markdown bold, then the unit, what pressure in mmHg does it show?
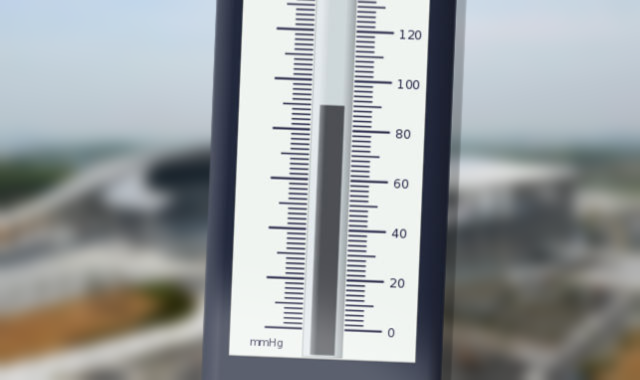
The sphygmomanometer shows **90** mmHg
